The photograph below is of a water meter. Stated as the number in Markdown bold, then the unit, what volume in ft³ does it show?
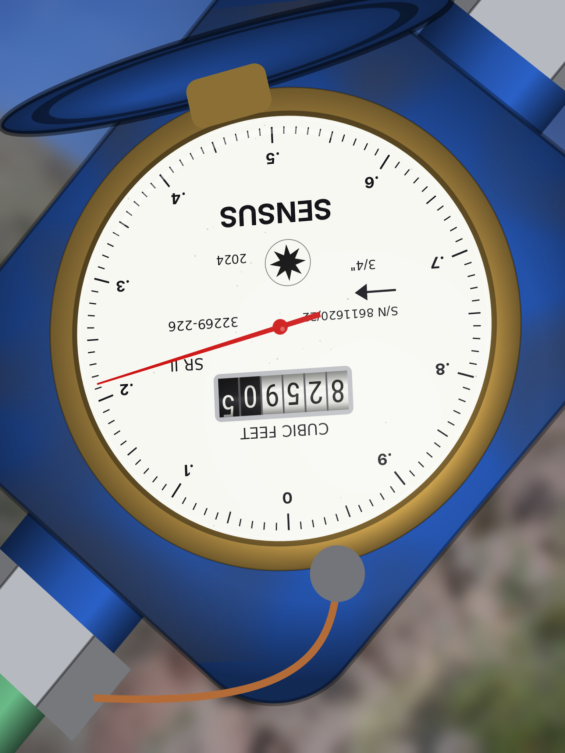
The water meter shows **825905.21** ft³
